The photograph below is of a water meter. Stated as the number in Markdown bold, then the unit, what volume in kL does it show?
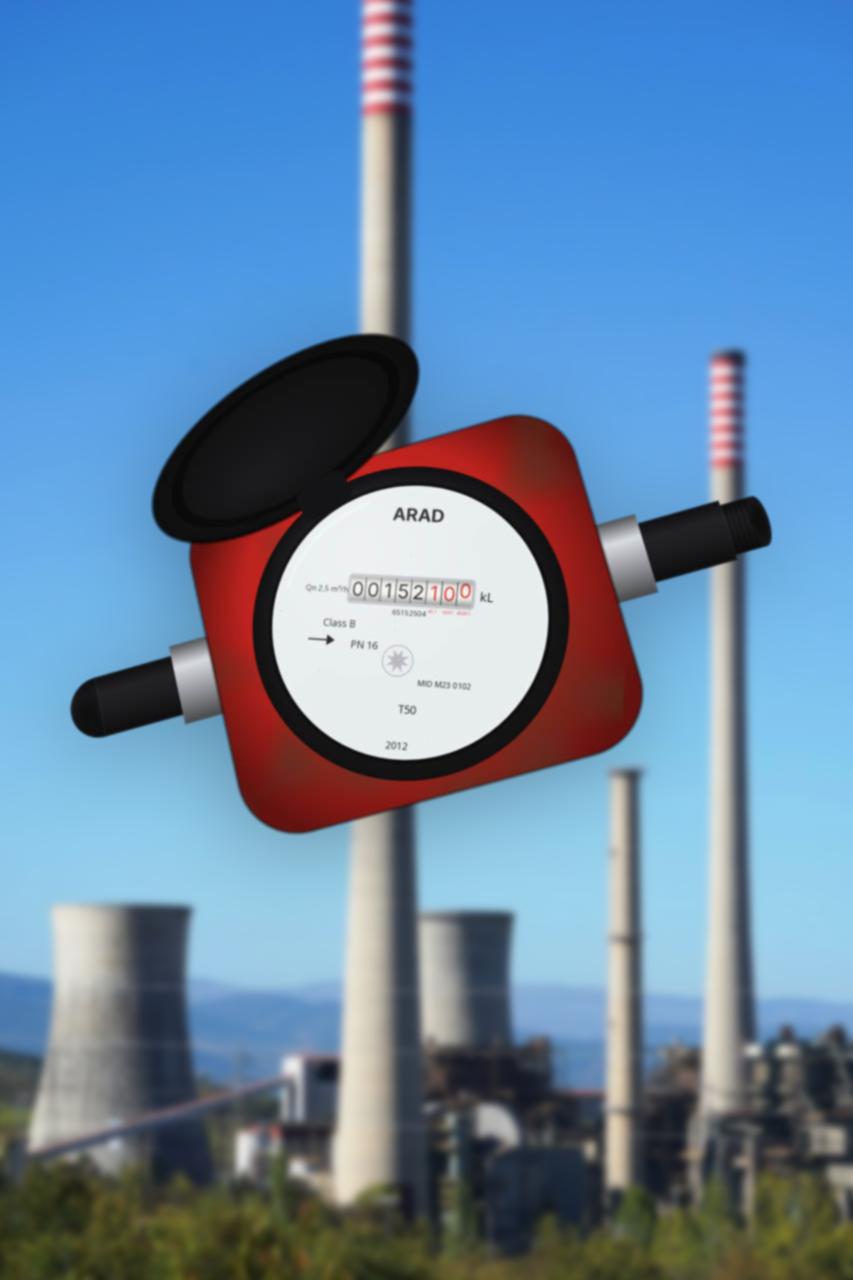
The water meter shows **152.100** kL
